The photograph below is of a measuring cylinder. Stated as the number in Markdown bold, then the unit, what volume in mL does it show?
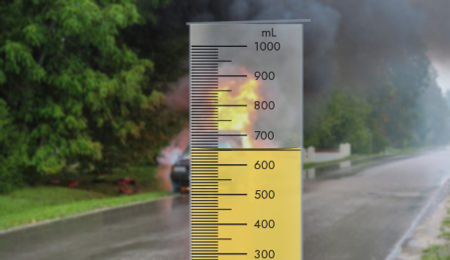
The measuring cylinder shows **650** mL
